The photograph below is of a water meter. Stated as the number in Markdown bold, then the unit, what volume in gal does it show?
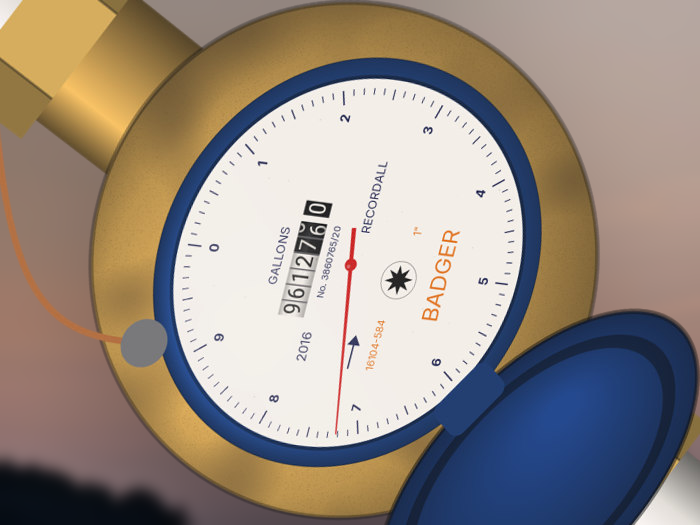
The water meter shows **9612757.2** gal
